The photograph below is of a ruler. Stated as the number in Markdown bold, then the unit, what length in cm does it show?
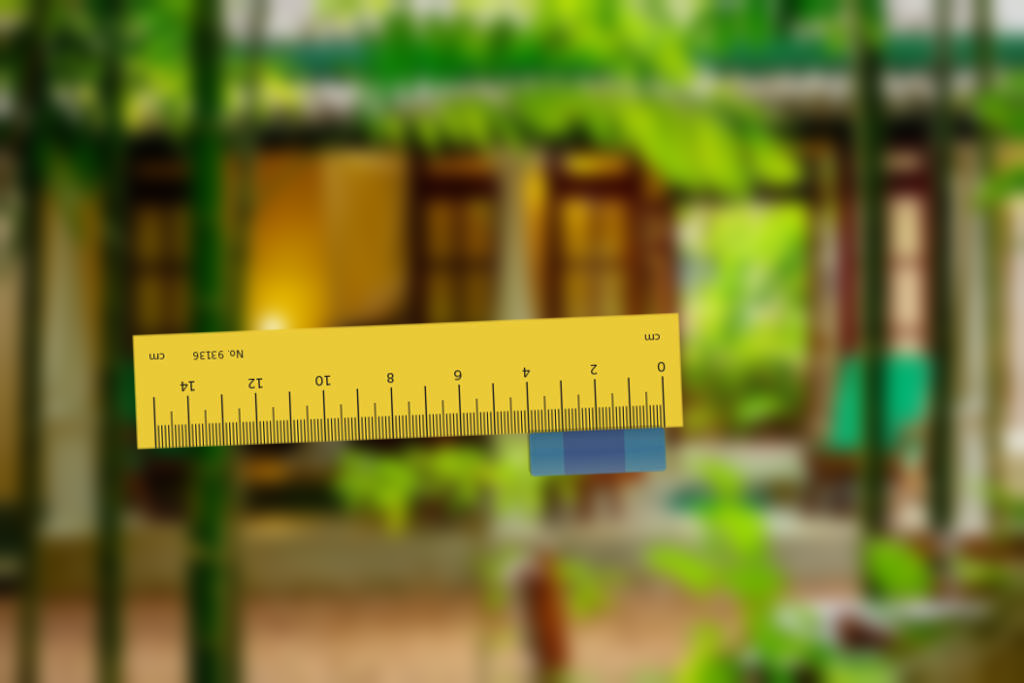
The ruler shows **4** cm
